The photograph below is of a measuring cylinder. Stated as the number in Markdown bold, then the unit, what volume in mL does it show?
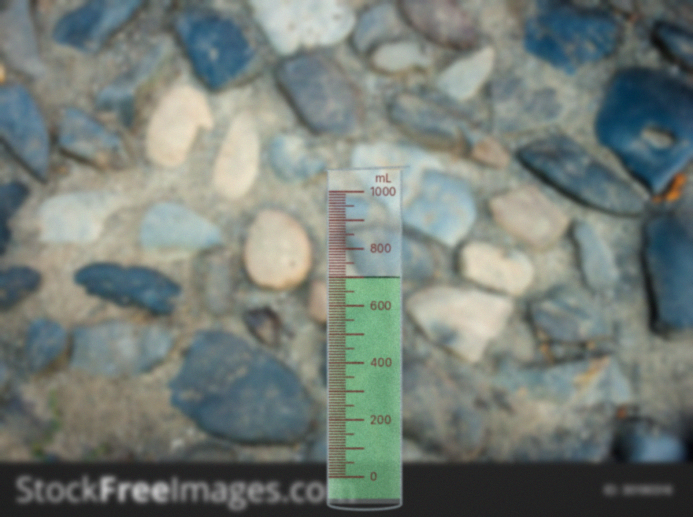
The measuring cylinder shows **700** mL
